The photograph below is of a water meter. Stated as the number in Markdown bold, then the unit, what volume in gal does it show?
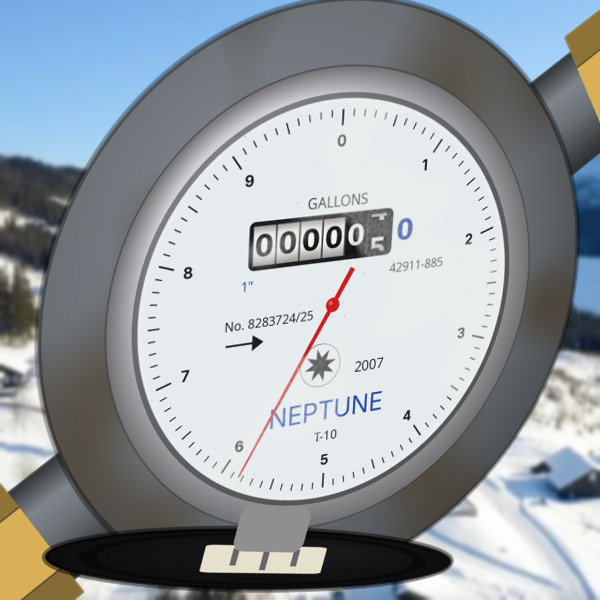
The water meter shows **45.8** gal
